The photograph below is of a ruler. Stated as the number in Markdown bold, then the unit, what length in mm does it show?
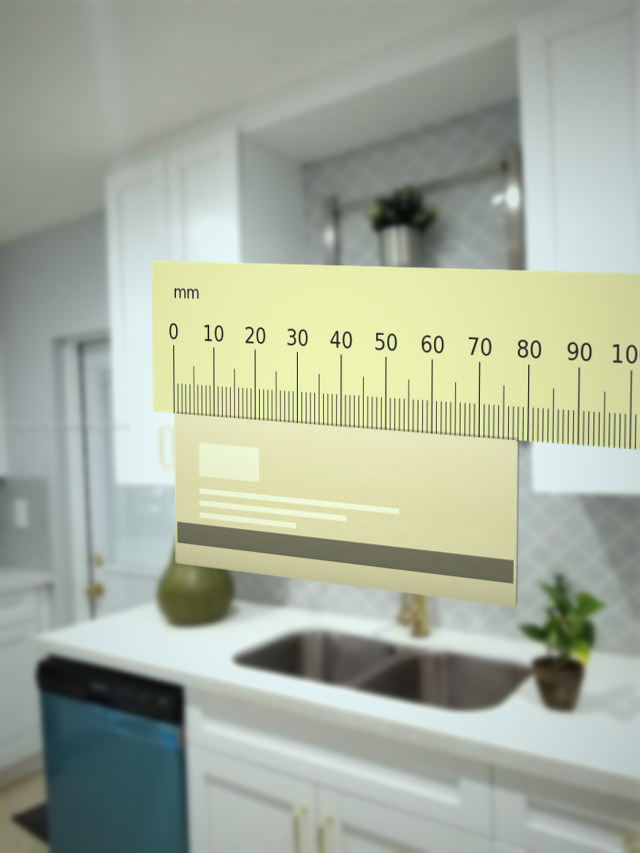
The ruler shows **78** mm
